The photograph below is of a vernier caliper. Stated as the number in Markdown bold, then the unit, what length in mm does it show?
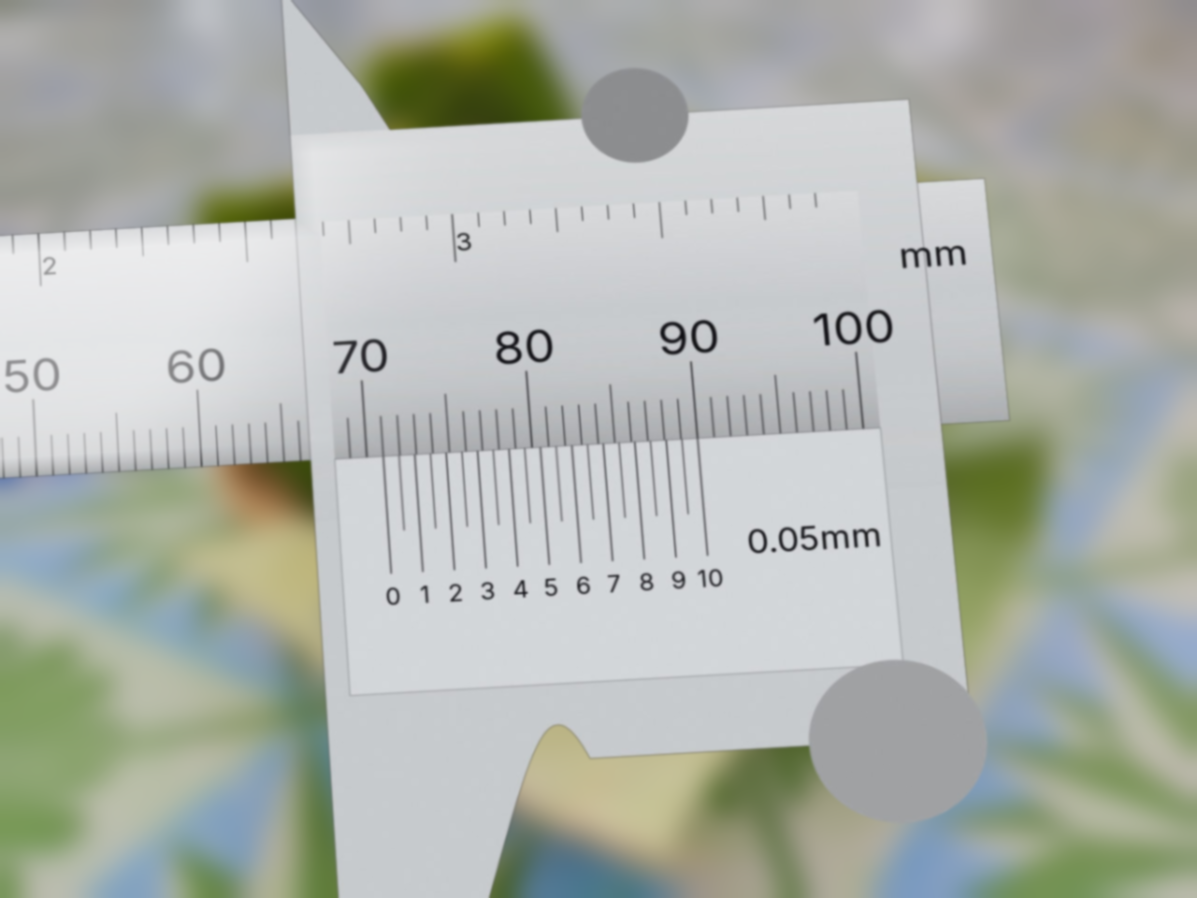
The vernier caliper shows **71.0** mm
